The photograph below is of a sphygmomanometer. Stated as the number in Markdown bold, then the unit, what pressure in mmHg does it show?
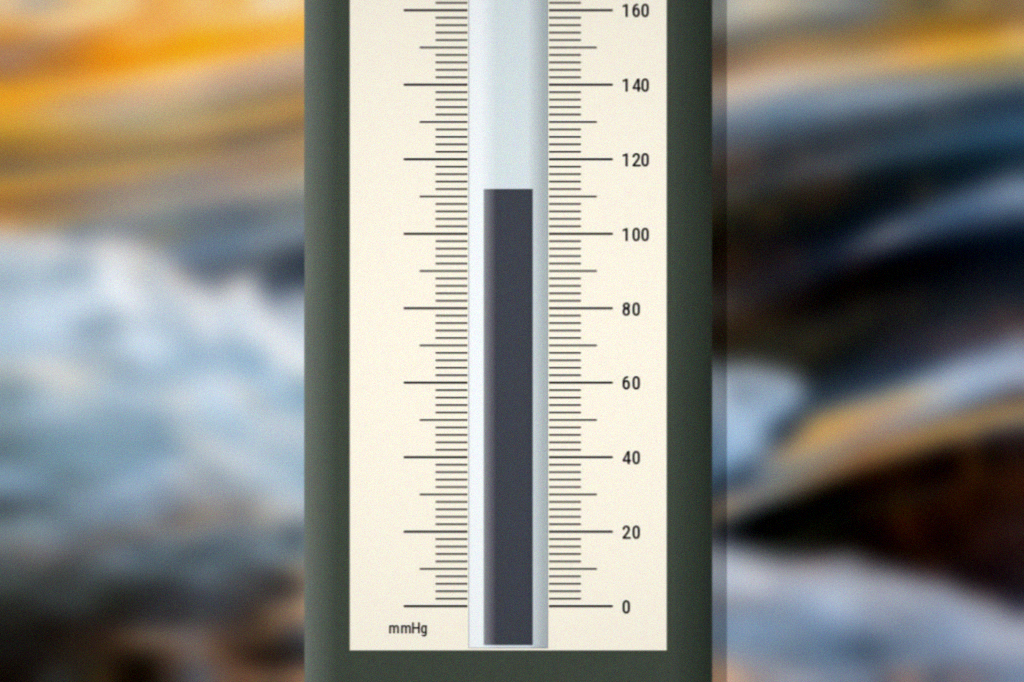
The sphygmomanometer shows **112** mmHg
